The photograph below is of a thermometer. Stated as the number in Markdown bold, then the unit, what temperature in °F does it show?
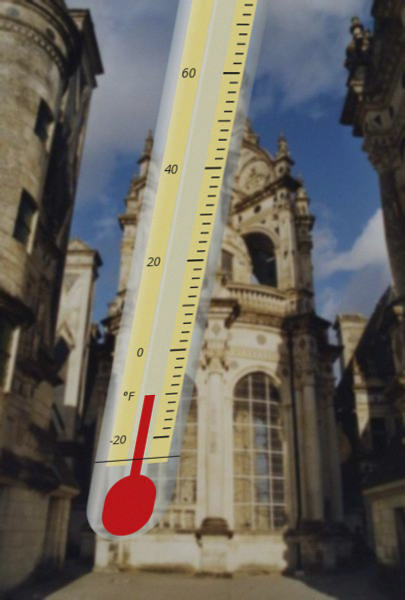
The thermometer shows **-10** °F
